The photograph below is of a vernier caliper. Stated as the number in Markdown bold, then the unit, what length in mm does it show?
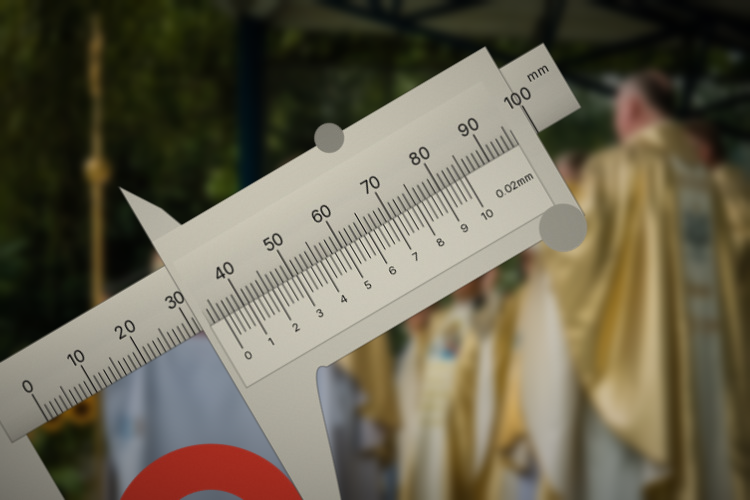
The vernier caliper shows **36.0** mm
